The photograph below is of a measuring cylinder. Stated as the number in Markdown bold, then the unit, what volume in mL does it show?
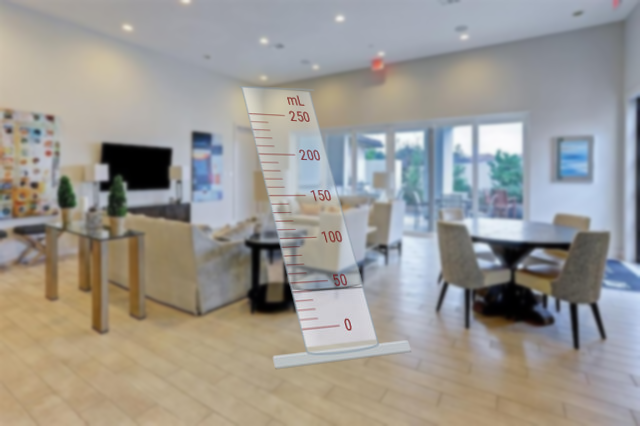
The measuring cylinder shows **40** mL
